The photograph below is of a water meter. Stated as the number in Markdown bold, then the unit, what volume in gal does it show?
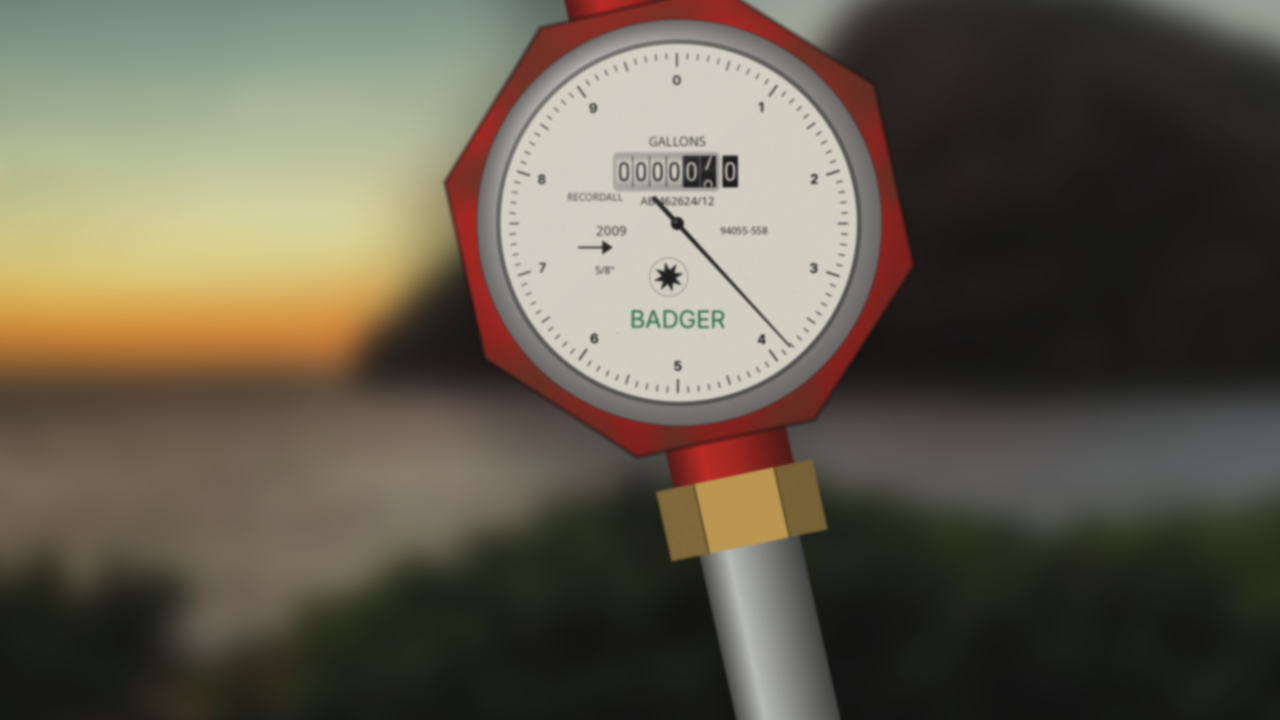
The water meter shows **73.8** gal
